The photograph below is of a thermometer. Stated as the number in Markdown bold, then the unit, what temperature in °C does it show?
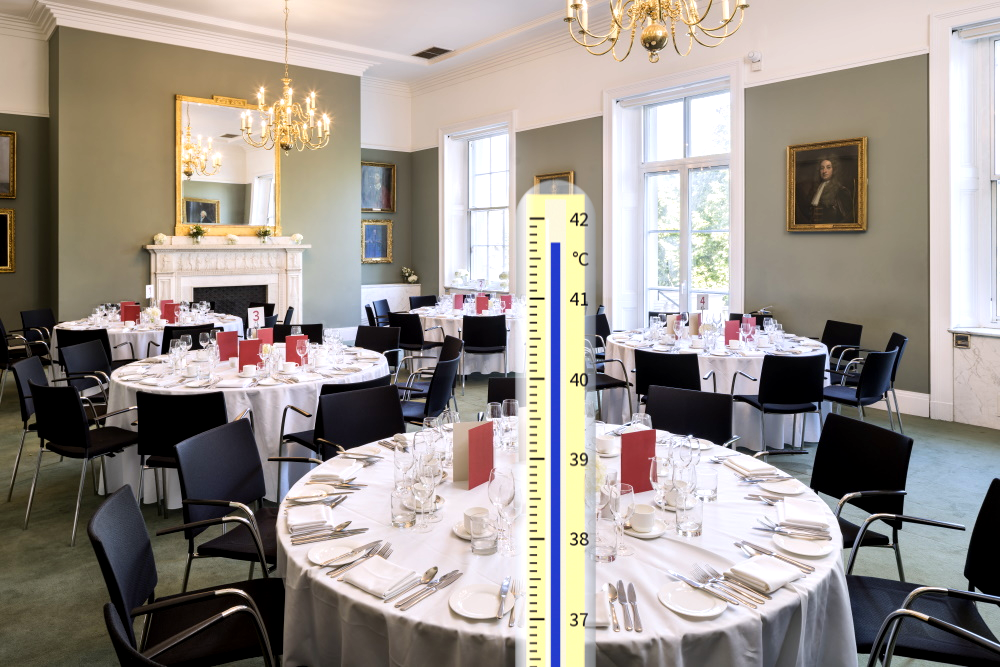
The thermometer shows **41.7** °C
